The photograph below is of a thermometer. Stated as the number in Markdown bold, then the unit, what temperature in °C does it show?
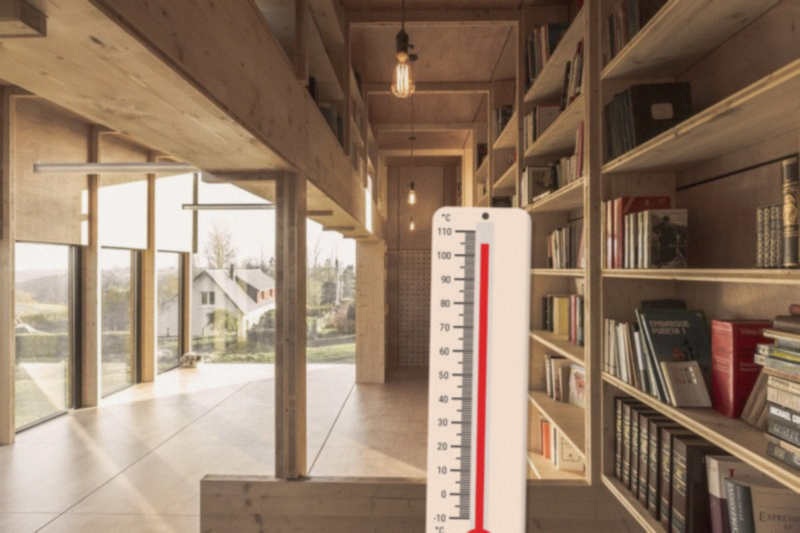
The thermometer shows **105** °C
